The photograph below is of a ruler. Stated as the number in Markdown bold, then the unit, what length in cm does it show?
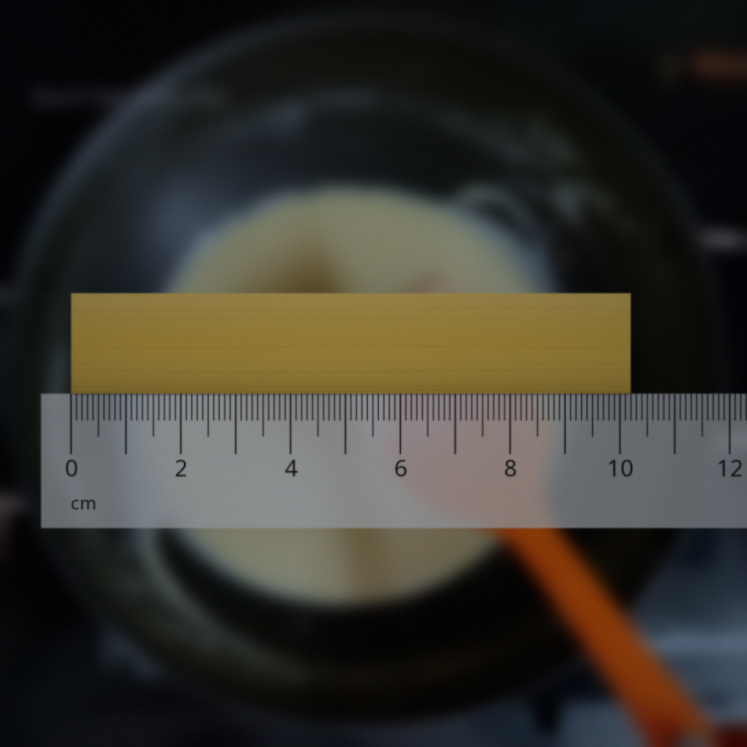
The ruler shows **10.2** cm
